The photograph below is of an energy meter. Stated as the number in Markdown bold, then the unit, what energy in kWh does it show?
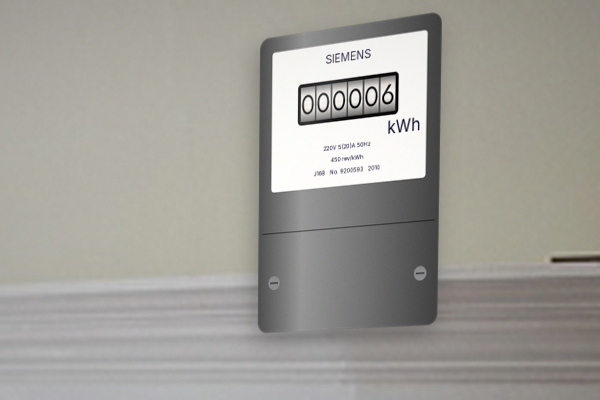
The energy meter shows **6** kWh
